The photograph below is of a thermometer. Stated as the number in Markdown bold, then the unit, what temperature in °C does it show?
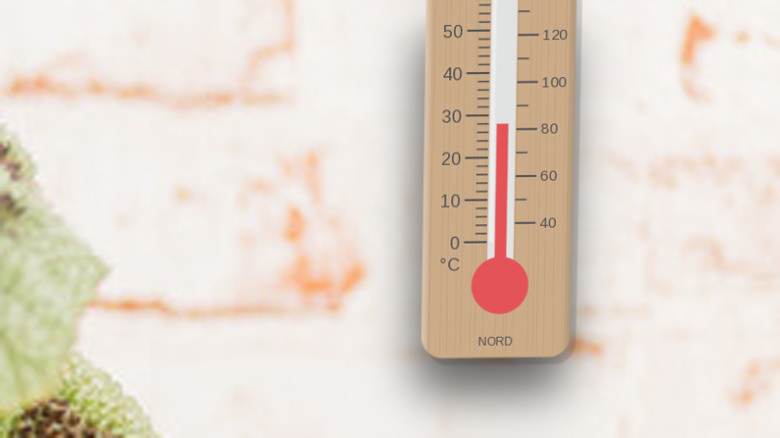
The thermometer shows **28** °C
